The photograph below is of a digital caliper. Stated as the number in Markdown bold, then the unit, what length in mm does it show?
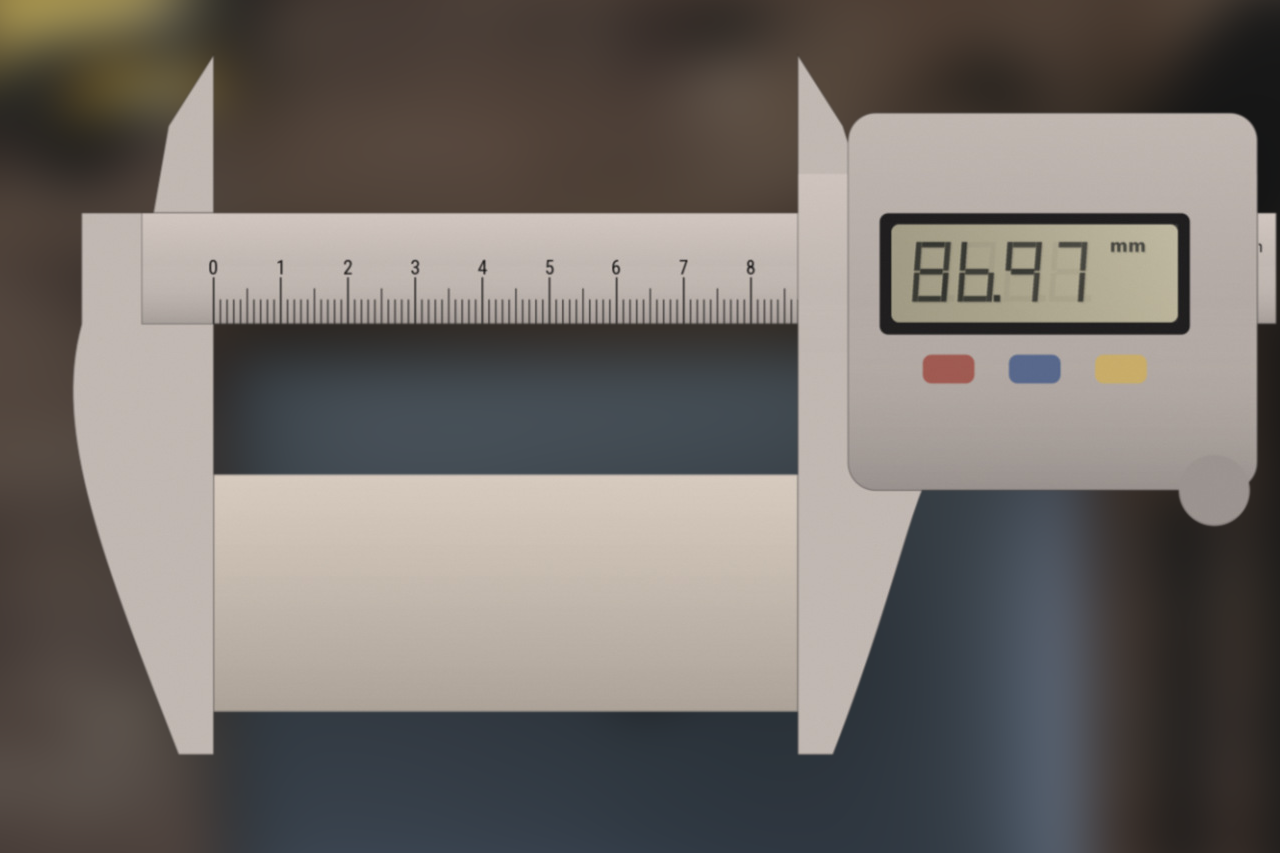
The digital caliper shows **86.97** mm
